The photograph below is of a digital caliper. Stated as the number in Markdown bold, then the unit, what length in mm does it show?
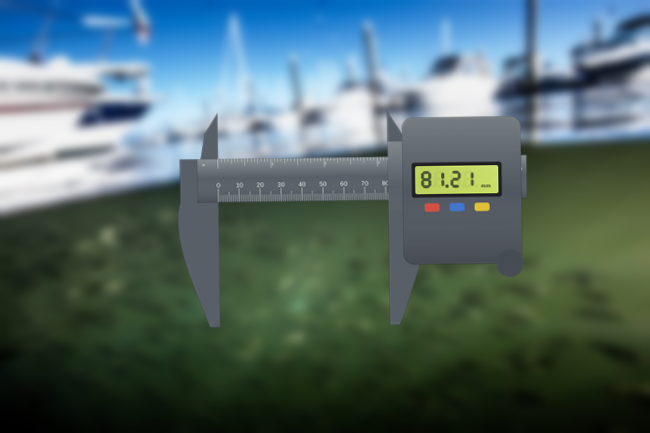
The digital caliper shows **81.21** mm
